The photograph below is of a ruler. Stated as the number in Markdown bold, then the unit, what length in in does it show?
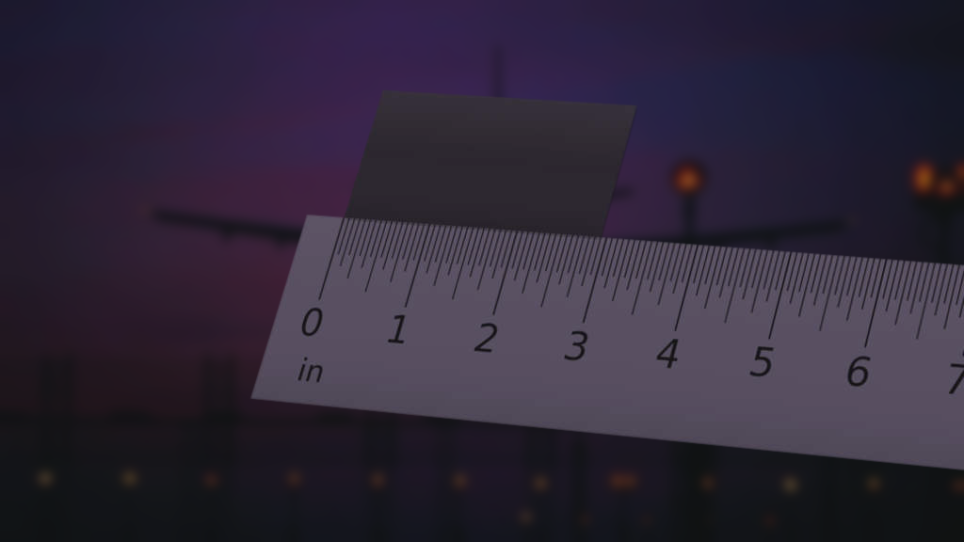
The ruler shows **2.9375** in
